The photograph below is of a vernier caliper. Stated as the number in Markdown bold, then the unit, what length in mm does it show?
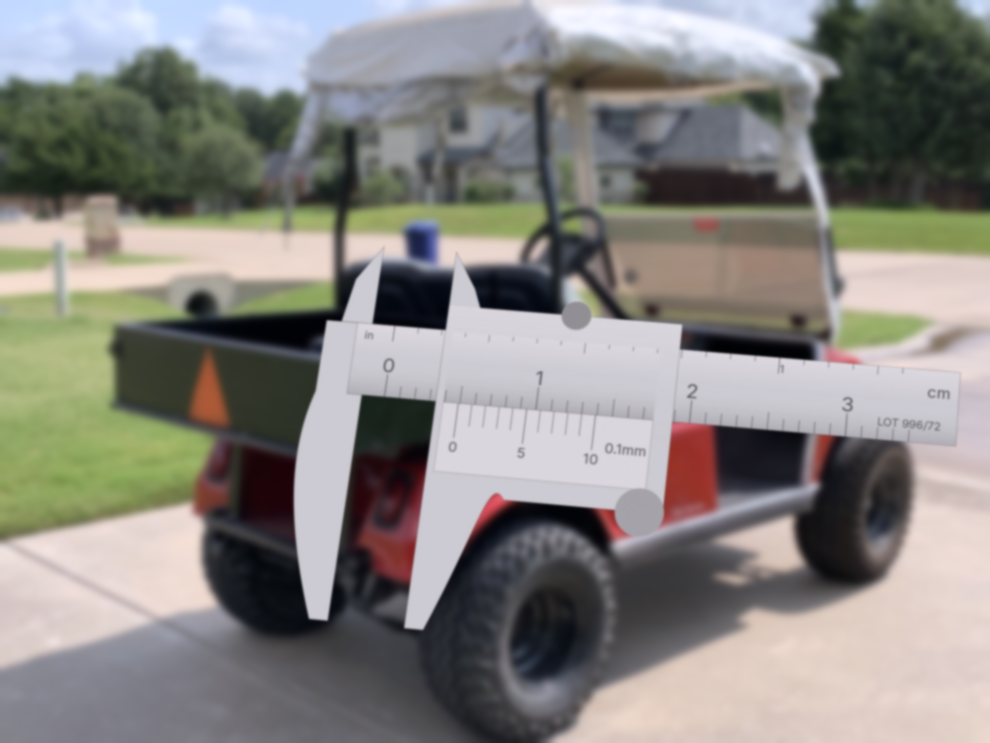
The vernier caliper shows **4.9** mm
